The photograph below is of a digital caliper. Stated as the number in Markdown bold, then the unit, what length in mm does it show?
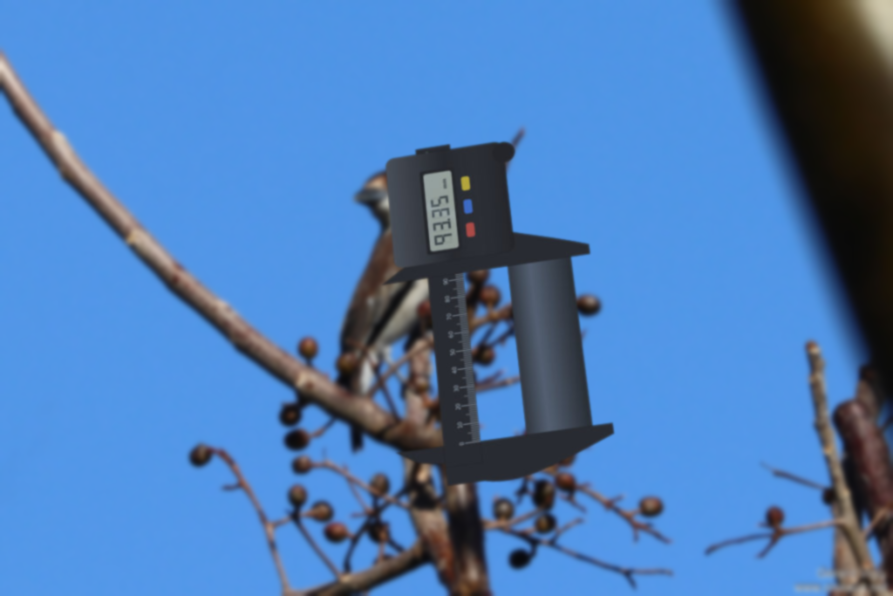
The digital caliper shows **93.35** mm
